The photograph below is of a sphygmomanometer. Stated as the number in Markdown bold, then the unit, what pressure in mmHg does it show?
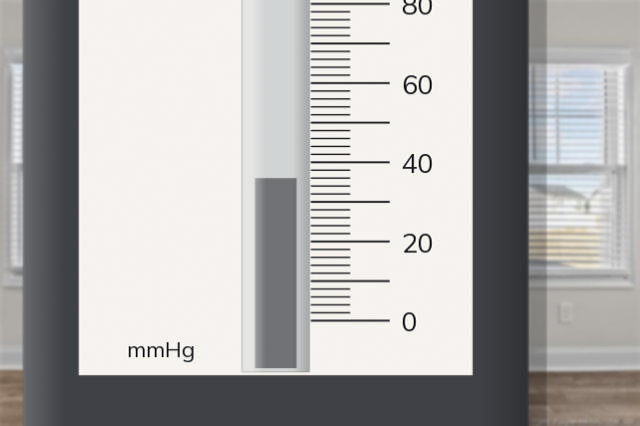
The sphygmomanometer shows **36** mmHg
